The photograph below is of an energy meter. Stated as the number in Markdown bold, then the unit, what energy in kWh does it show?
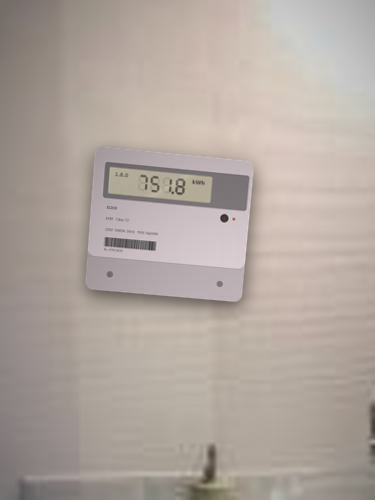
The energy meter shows **751.8** kWh
